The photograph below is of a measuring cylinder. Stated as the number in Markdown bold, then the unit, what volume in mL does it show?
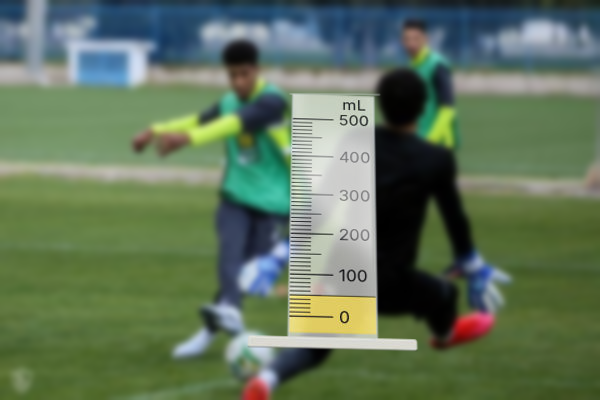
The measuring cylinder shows **50** mL
